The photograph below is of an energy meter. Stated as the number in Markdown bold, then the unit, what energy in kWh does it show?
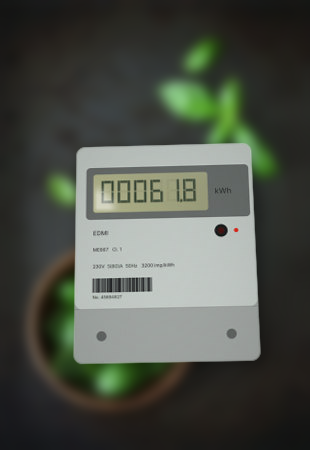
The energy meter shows **61.8** kWh
